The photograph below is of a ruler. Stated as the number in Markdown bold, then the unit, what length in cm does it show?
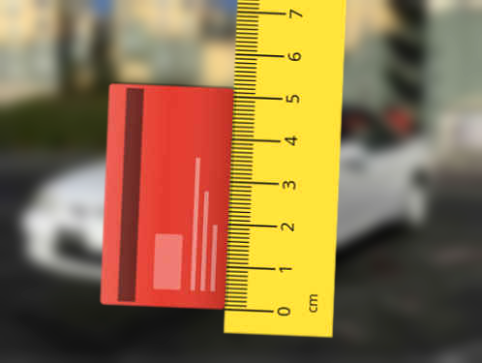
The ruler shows **5.2** cm
